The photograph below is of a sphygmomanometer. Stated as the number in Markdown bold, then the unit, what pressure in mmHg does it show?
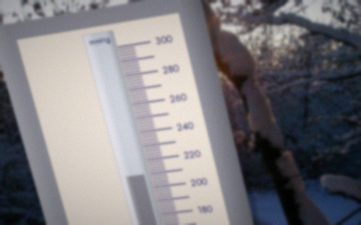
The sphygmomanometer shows **210** mmHg
